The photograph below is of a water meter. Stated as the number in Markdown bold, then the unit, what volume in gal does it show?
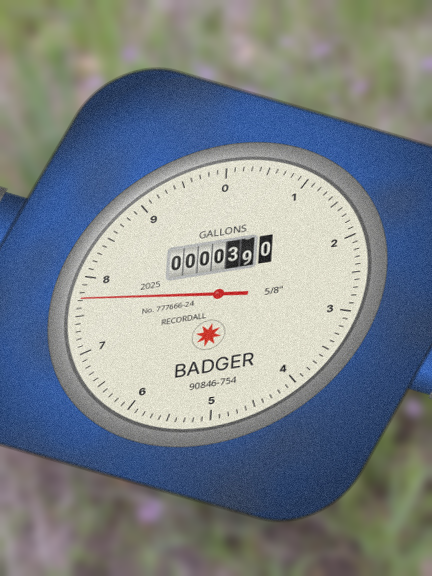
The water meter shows **387.7** gal
